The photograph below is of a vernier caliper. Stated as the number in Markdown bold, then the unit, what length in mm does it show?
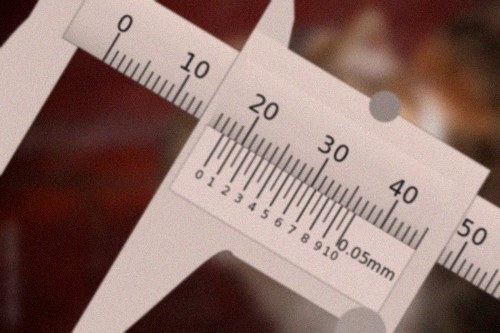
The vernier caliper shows **17.4** mm
